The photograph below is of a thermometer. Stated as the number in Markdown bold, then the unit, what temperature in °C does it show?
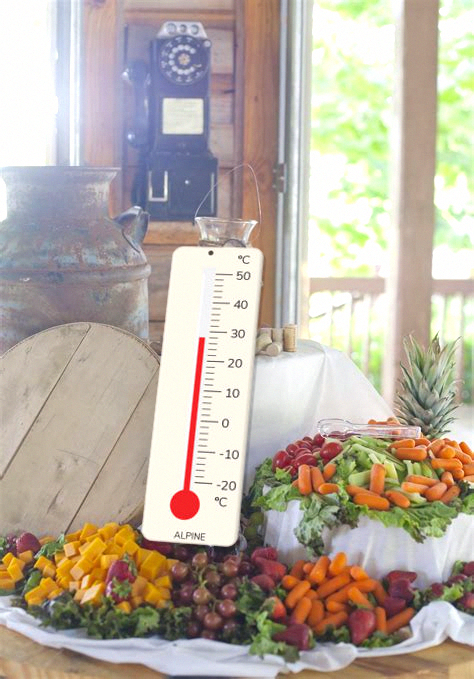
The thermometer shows **28** °C
